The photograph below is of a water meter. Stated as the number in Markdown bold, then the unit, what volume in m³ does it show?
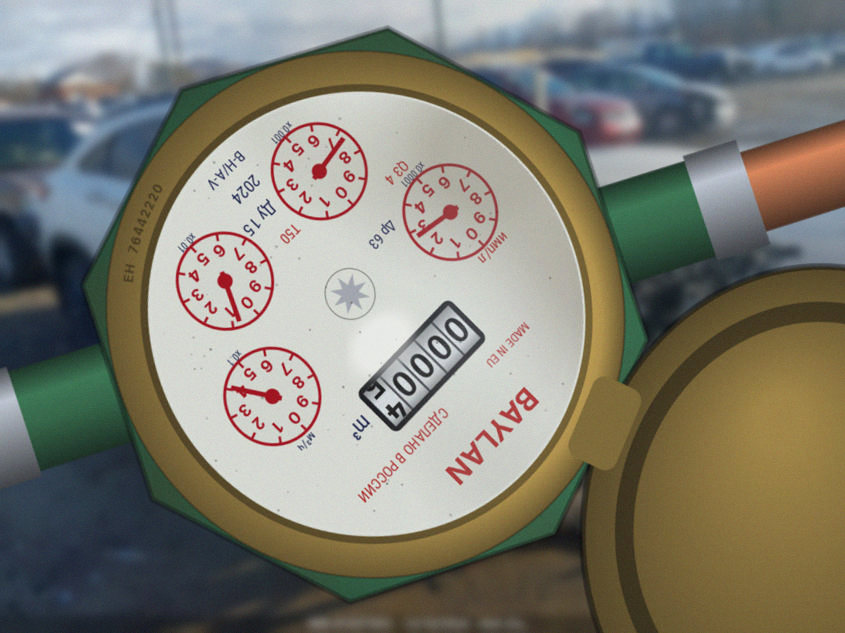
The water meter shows **4.4072** m³
